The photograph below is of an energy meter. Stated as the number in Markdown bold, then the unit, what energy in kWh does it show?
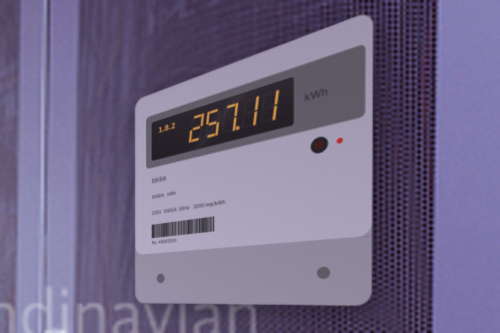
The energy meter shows **257.11** kWh
